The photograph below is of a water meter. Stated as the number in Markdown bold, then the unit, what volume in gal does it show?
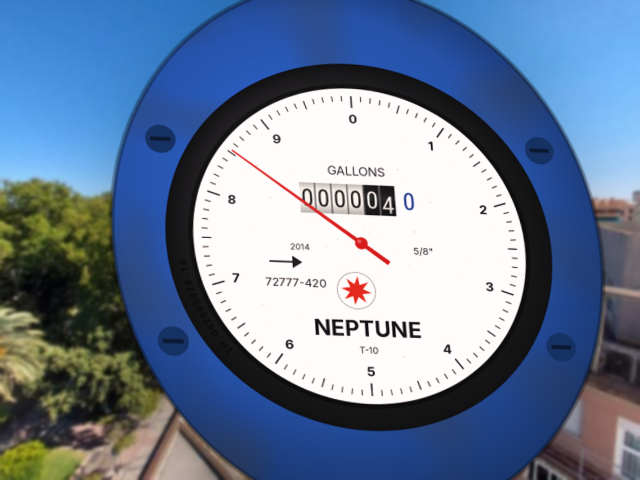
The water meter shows **38.5** gal
